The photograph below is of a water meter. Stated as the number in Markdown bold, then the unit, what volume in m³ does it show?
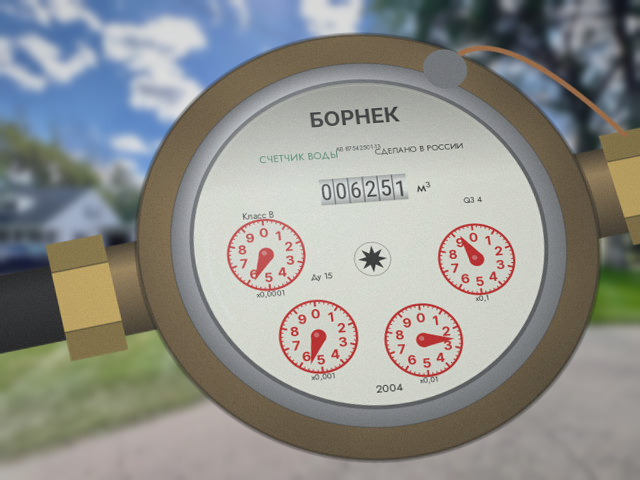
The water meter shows **6250.9255** m³
